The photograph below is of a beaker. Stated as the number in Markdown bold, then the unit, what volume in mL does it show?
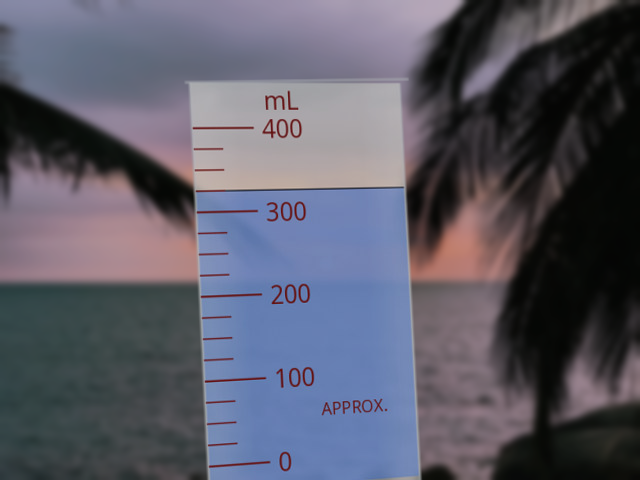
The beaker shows **325** mL
